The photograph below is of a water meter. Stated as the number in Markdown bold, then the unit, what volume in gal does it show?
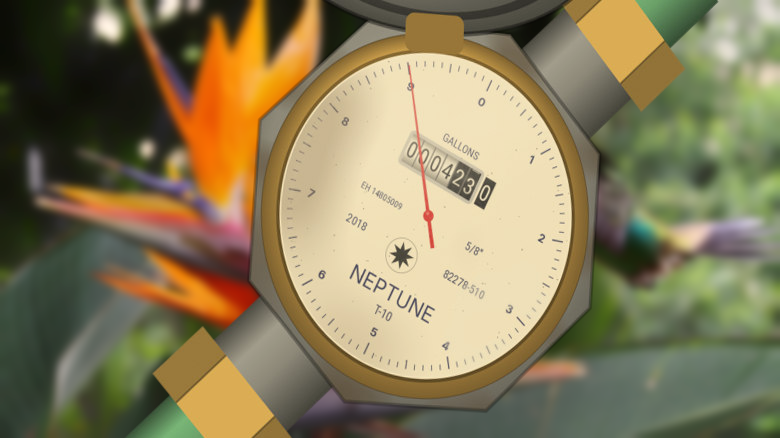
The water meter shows **4229.0** gal
